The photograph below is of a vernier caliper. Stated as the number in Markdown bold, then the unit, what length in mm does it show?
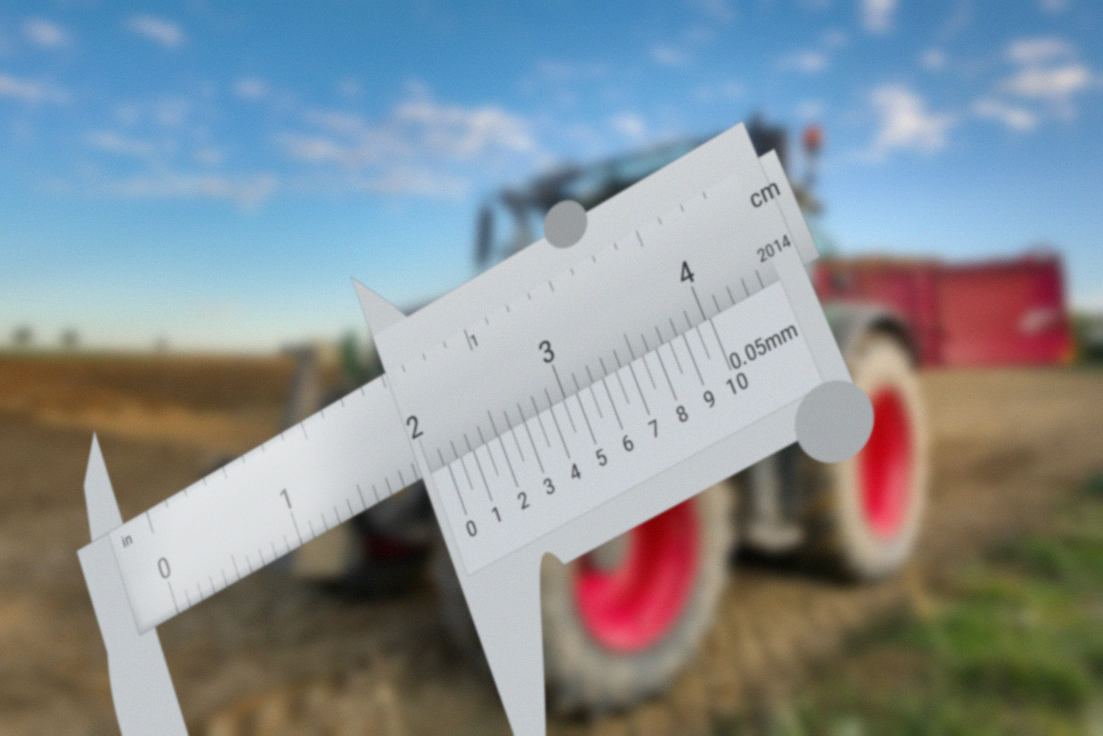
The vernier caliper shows **21.3** mm
